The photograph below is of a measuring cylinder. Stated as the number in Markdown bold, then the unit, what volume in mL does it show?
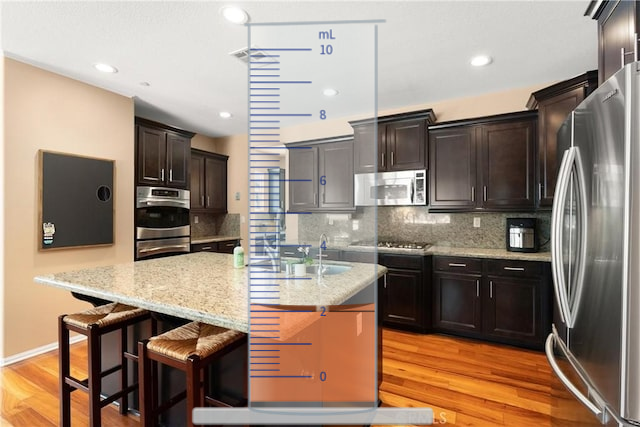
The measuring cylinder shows **2** mL
